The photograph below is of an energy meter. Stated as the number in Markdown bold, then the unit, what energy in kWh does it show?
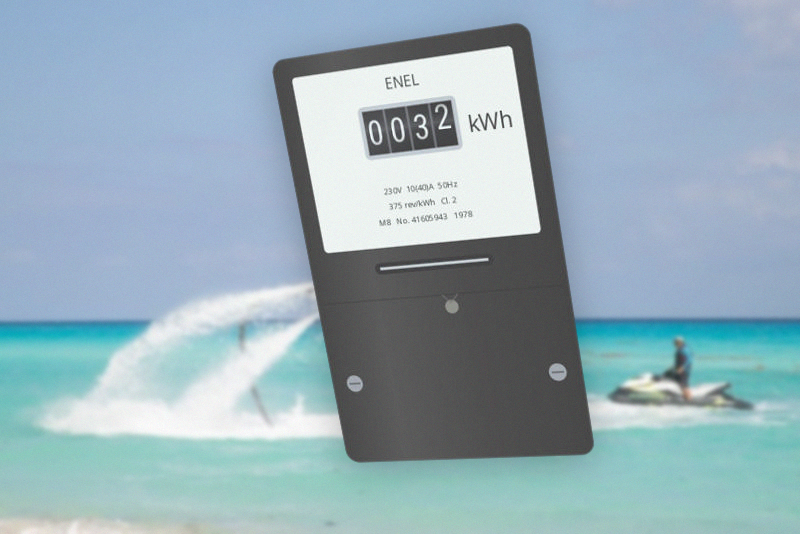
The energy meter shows **32** kWh
